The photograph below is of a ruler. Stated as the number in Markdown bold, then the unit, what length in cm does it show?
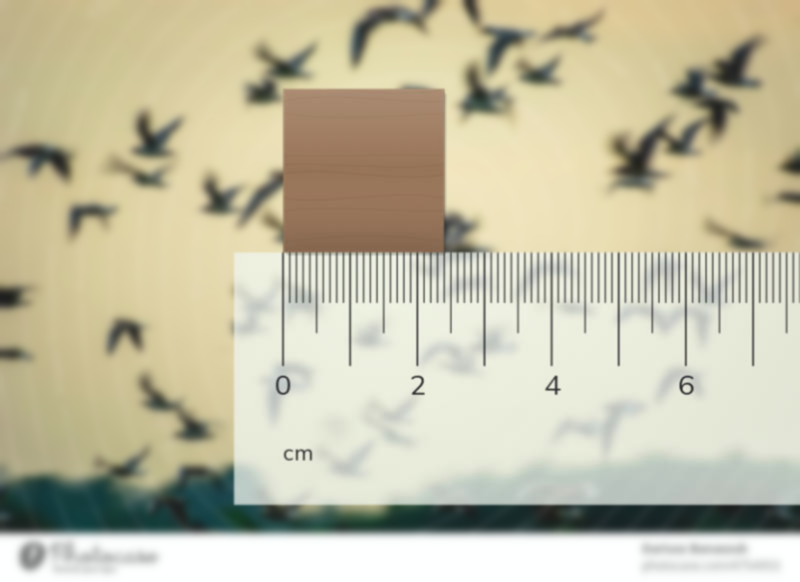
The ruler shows **2.4** cm
